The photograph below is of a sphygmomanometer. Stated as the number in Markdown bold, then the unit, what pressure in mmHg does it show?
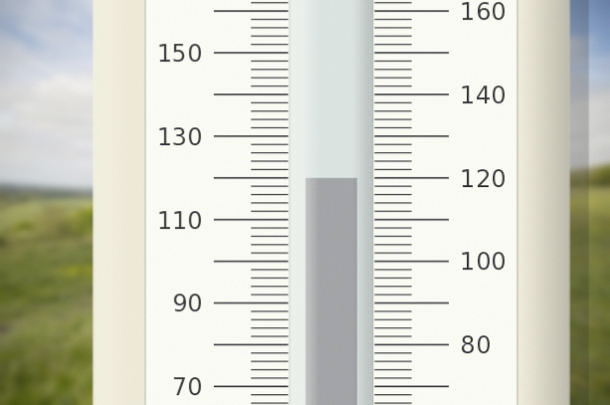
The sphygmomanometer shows **120** mmHg
